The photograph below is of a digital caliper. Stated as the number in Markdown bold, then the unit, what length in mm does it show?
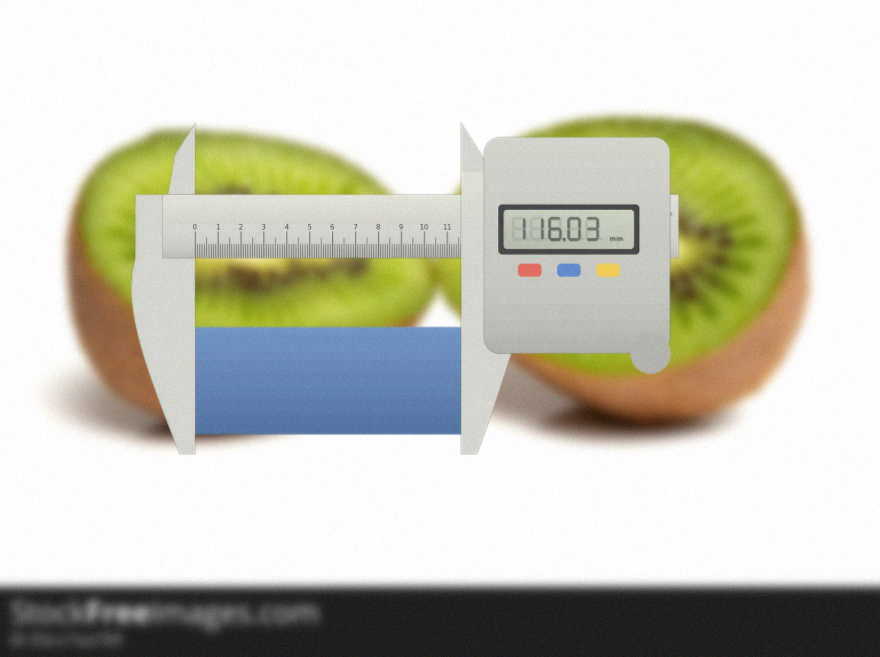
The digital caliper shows **116.03** mm
